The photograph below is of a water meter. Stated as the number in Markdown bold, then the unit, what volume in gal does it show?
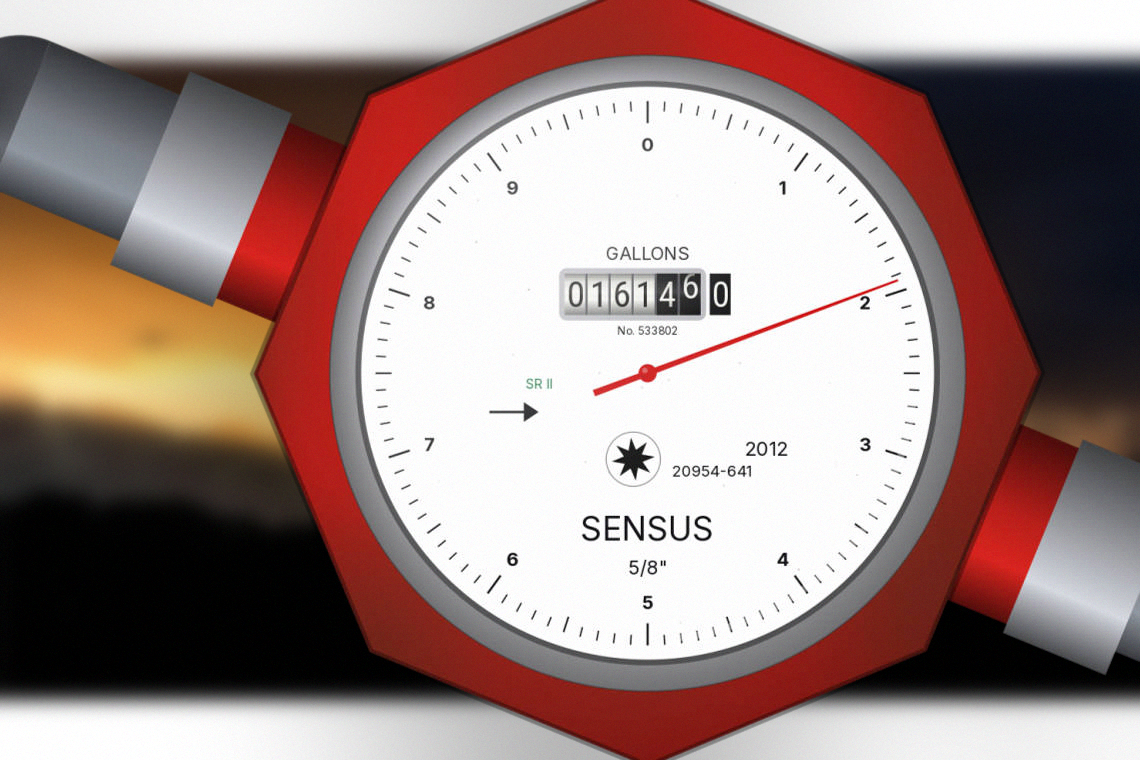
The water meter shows **161461.9** gal
